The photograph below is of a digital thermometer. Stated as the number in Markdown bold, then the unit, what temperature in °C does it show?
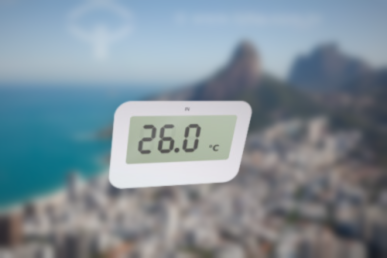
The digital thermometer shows **26.0** °C
